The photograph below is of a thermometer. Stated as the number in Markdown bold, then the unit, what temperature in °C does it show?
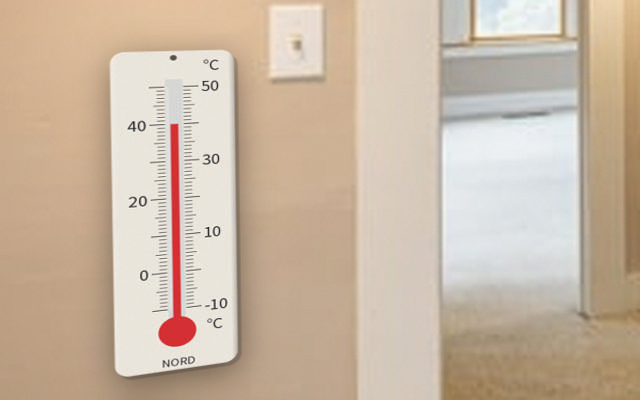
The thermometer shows **40** °C
